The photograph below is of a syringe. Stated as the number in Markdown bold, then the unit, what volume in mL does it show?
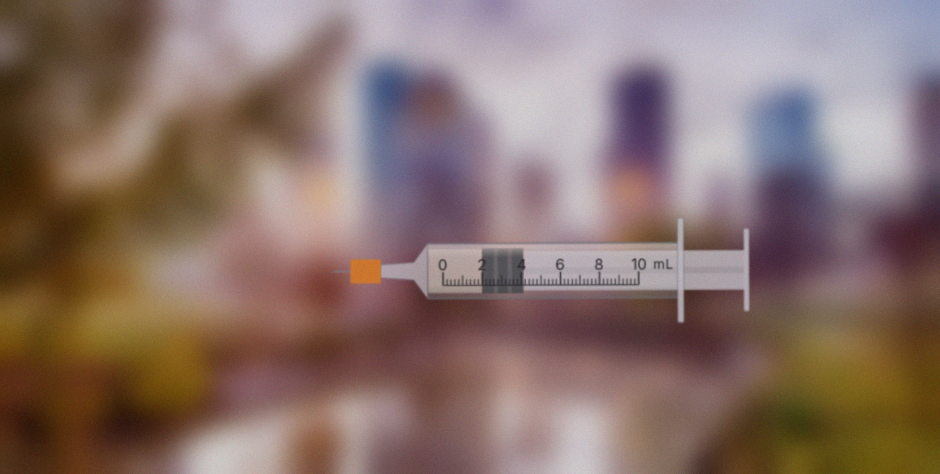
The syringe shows **2** mL
